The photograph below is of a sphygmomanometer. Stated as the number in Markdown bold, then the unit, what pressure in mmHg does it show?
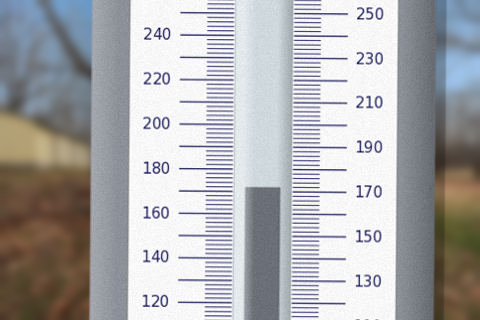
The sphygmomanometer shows **172** mmHg
